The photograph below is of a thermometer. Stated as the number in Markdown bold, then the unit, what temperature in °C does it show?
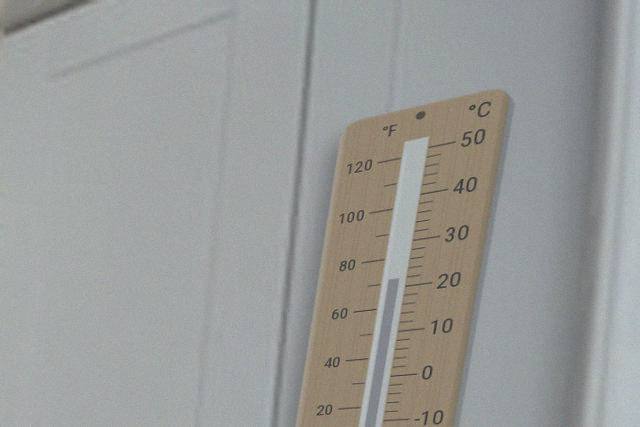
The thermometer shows **22** °C
